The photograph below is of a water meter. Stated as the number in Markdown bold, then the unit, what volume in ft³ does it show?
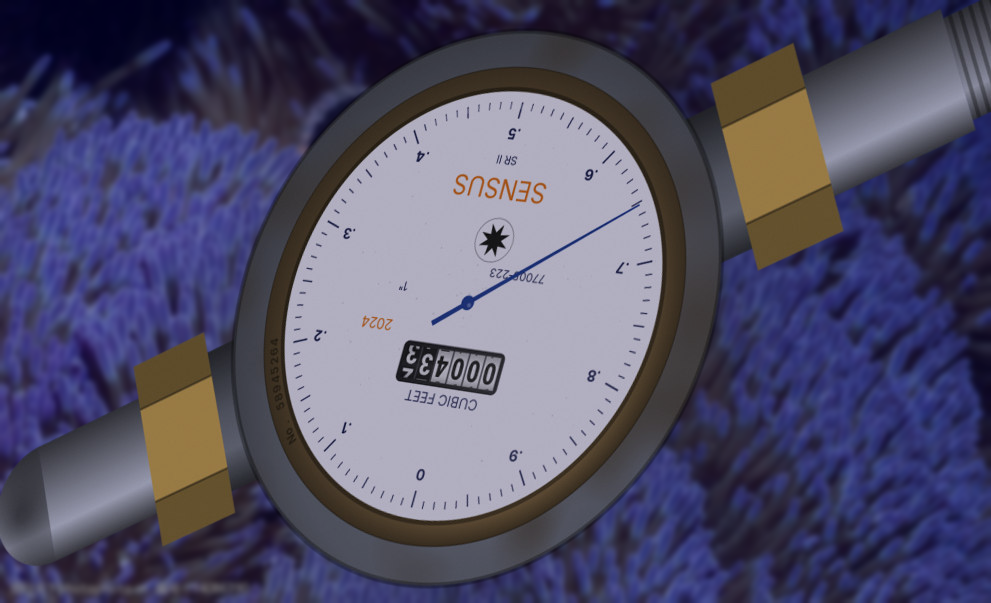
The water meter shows **432.65** ft³
